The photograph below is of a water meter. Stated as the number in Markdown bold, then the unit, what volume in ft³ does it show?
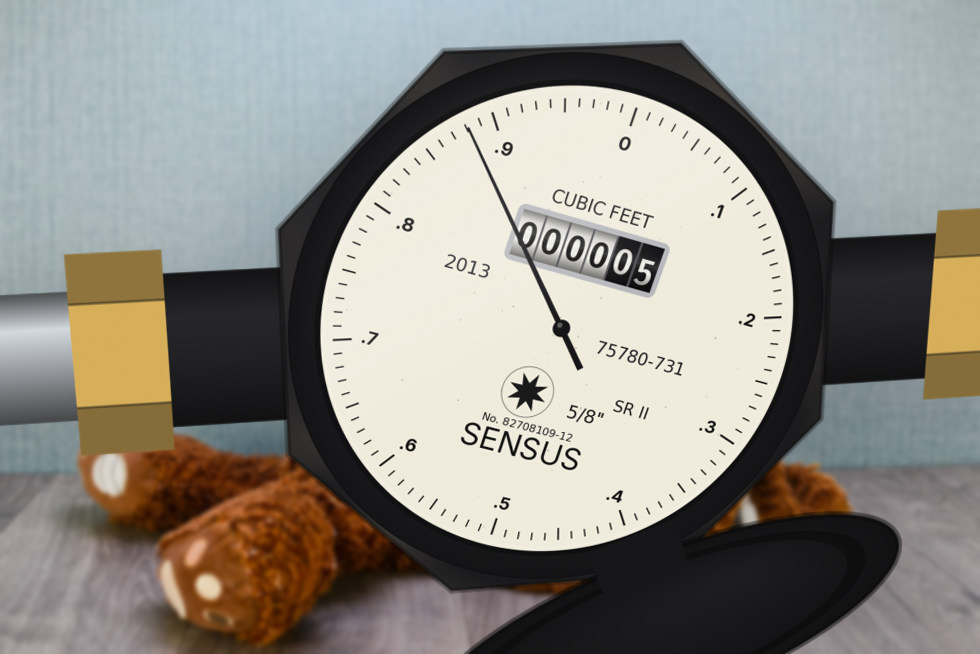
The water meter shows **4.88** ft³
